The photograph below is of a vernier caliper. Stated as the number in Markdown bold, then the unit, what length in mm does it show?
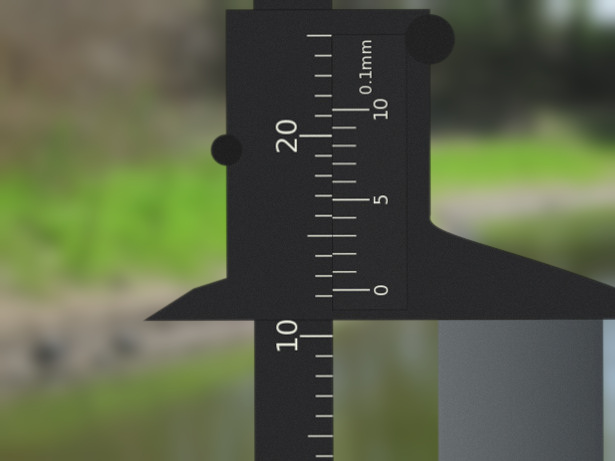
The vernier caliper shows **12.3** mm
